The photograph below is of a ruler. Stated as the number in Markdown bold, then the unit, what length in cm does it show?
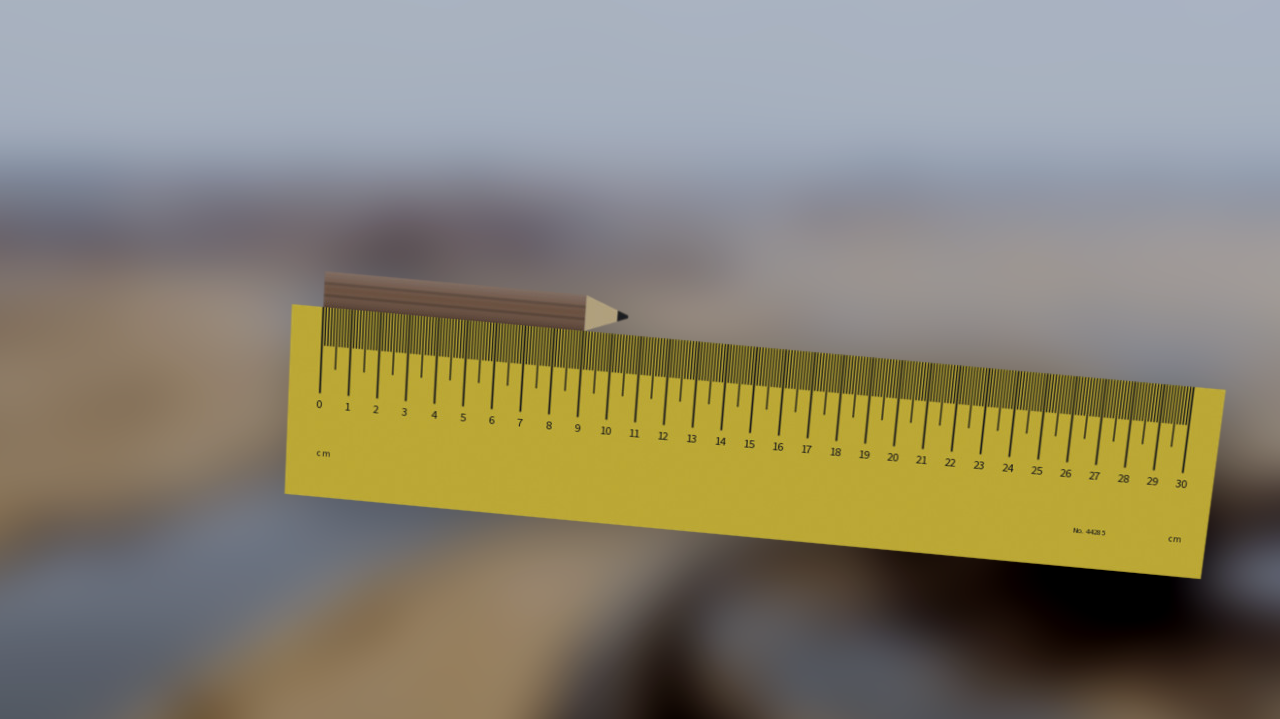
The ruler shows **10.5** cm
